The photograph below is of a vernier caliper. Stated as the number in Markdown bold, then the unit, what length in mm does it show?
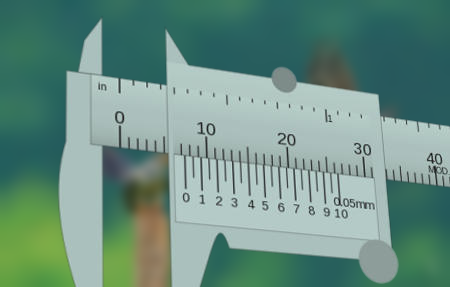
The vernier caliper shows **7.4** mm
